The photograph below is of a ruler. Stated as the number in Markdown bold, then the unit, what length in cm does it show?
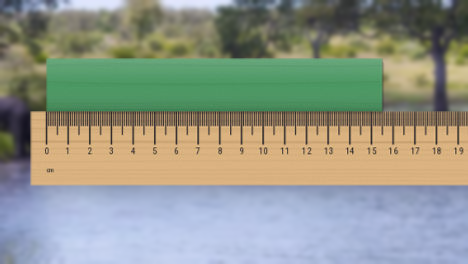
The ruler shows **15.5** cm
